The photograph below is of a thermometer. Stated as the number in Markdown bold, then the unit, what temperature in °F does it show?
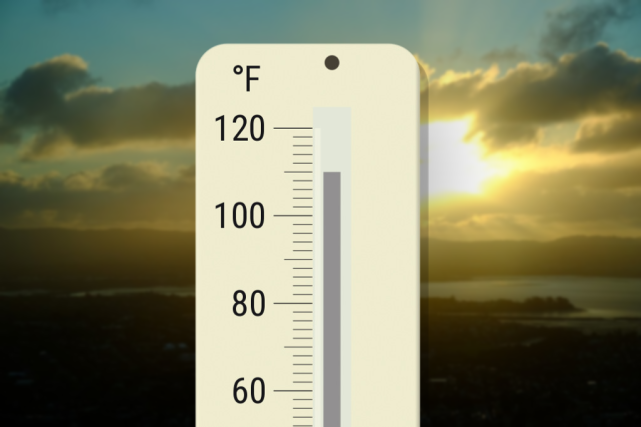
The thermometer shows **110** °F
